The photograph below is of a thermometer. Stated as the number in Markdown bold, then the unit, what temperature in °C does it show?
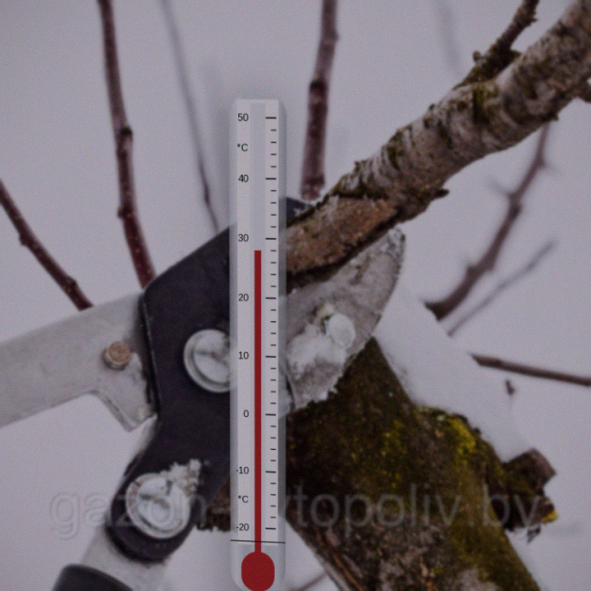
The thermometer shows **28** °C
